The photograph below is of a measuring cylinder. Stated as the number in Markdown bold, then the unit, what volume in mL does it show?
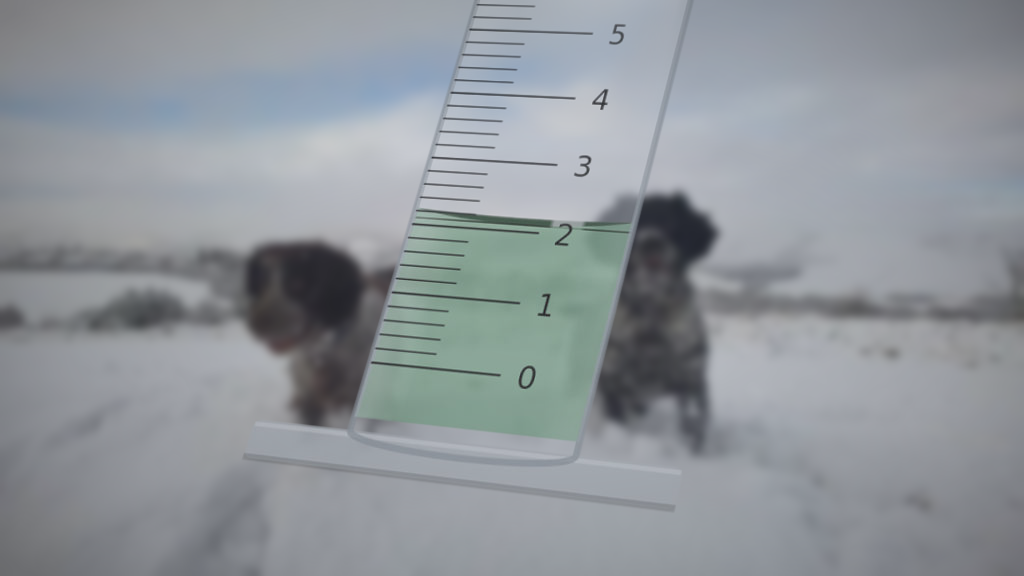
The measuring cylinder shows **2.1** mL
